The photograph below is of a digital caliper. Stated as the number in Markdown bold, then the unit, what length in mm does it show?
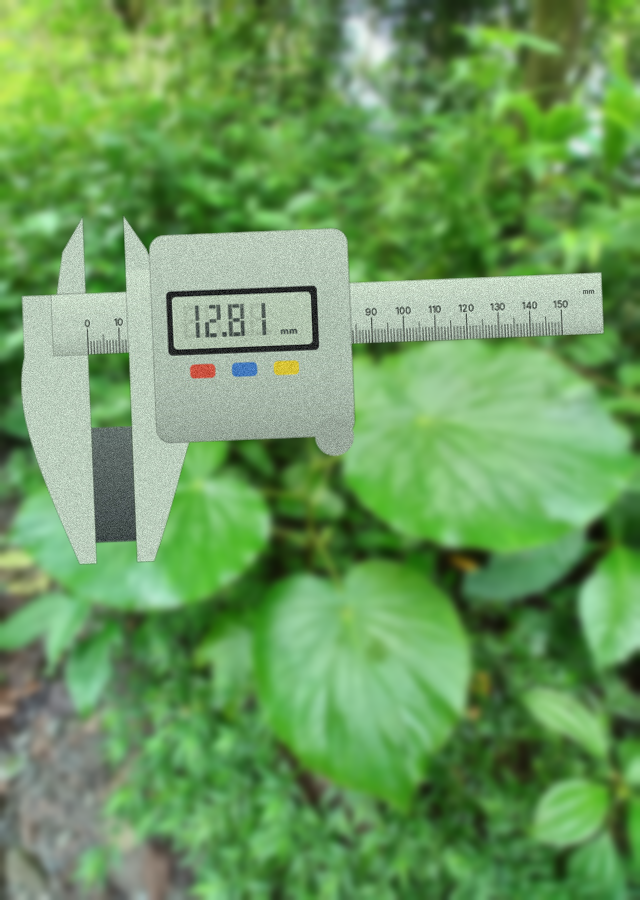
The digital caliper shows **12.81** mm
